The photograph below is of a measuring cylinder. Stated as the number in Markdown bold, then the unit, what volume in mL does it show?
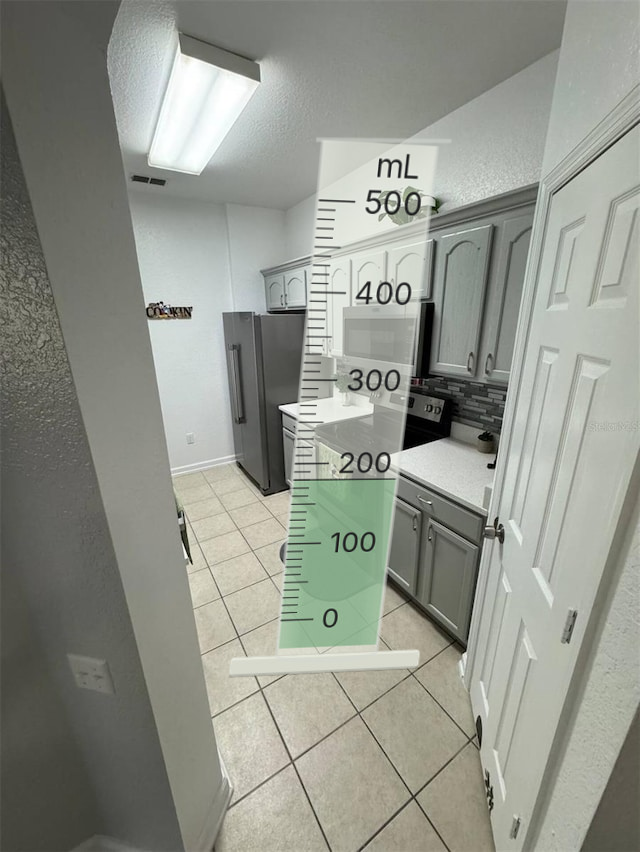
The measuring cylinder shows **180** mL
